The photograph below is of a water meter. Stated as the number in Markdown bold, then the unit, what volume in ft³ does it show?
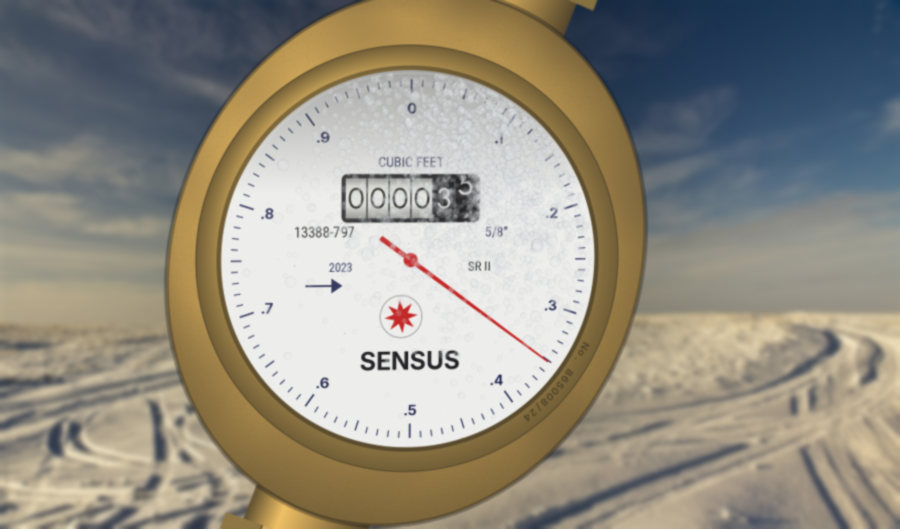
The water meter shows **35.35** ft³
